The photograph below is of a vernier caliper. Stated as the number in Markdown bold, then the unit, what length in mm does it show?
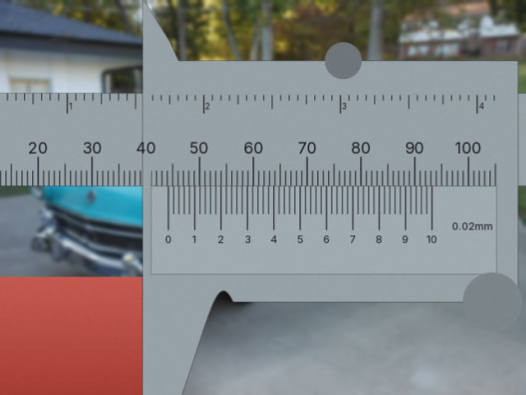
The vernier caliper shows **44.2** mm
